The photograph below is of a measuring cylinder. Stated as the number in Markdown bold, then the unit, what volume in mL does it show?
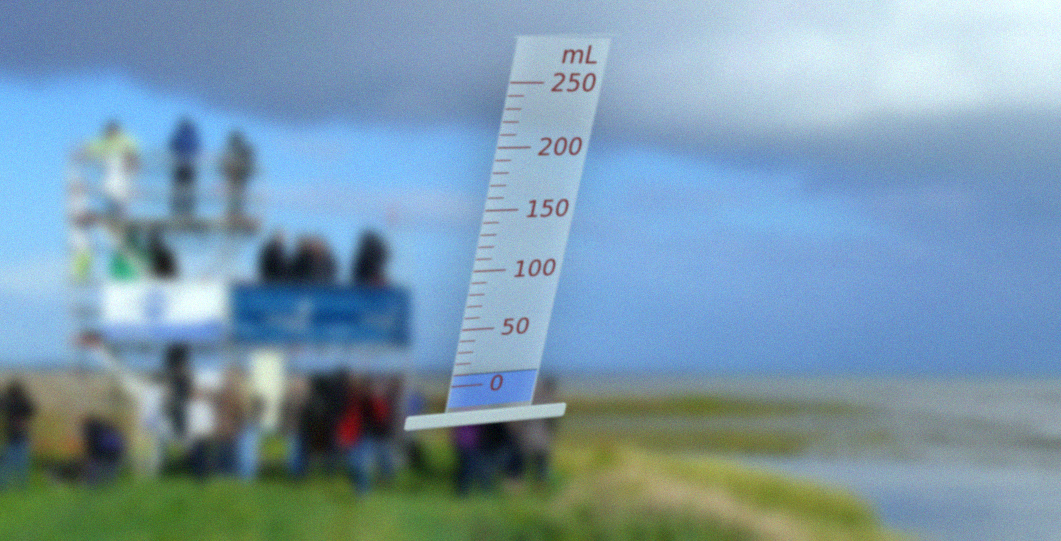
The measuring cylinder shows **10** mL
